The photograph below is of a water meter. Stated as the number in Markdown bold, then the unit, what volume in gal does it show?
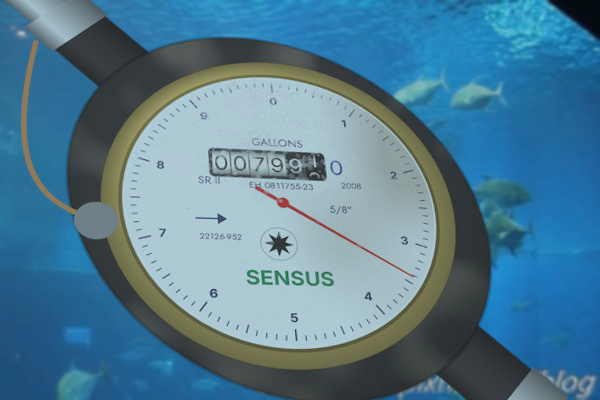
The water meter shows **79913.4** gal
